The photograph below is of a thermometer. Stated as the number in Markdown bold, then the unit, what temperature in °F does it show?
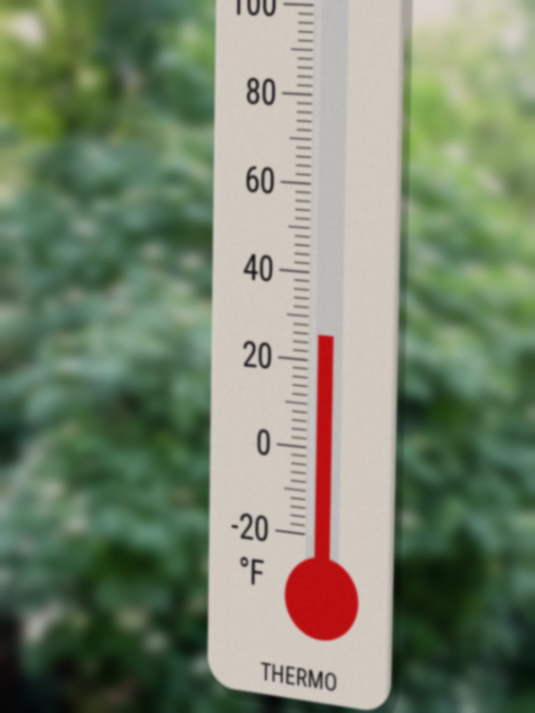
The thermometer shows **26** °F
